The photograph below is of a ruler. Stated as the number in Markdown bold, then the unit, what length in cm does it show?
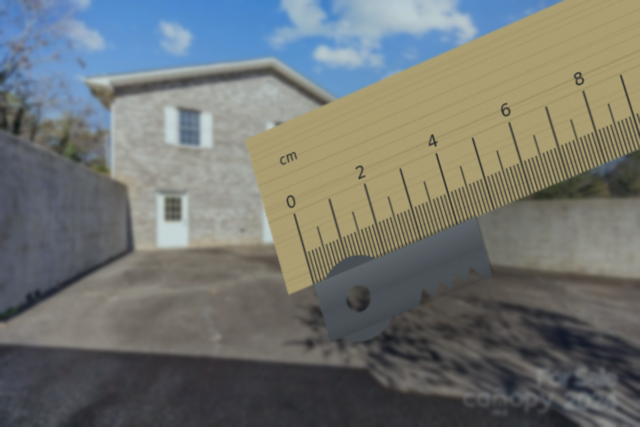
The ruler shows **4.5** cm
